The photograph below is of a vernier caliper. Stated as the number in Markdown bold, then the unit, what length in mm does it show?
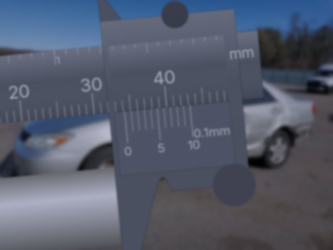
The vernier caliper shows **34.2** mm
